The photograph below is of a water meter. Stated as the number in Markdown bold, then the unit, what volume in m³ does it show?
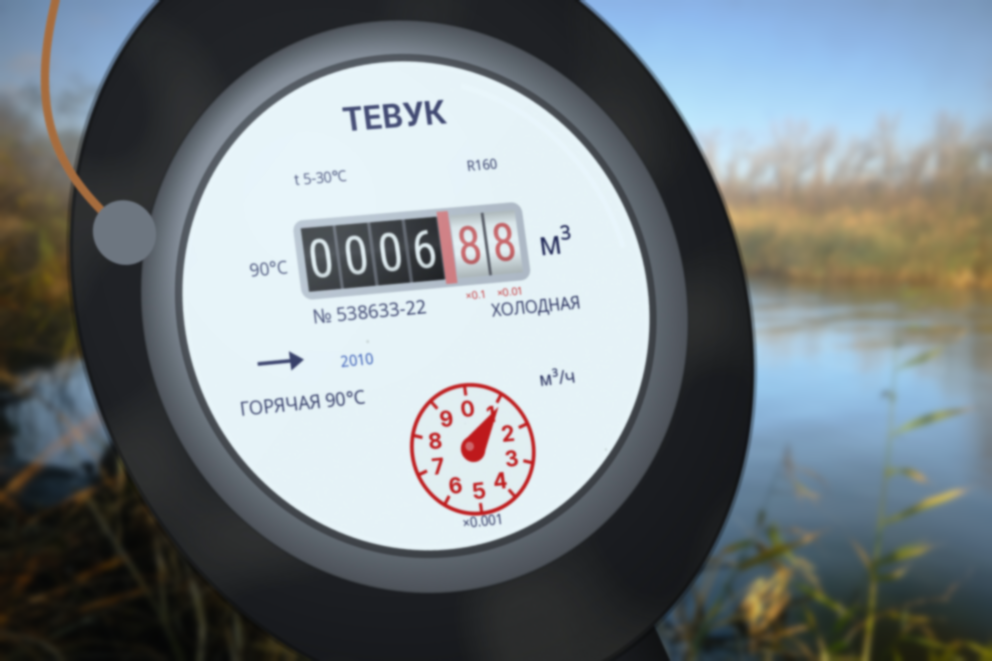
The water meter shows **6.881** m³
